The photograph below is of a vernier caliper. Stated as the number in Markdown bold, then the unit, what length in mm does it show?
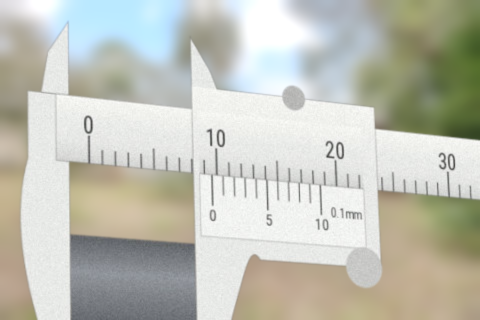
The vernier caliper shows **9.6** mm
